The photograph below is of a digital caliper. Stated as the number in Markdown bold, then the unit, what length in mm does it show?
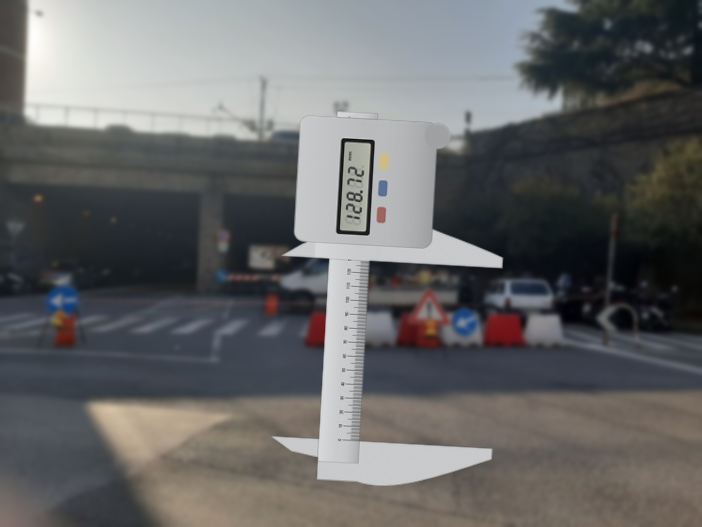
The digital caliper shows **128.72** mm
